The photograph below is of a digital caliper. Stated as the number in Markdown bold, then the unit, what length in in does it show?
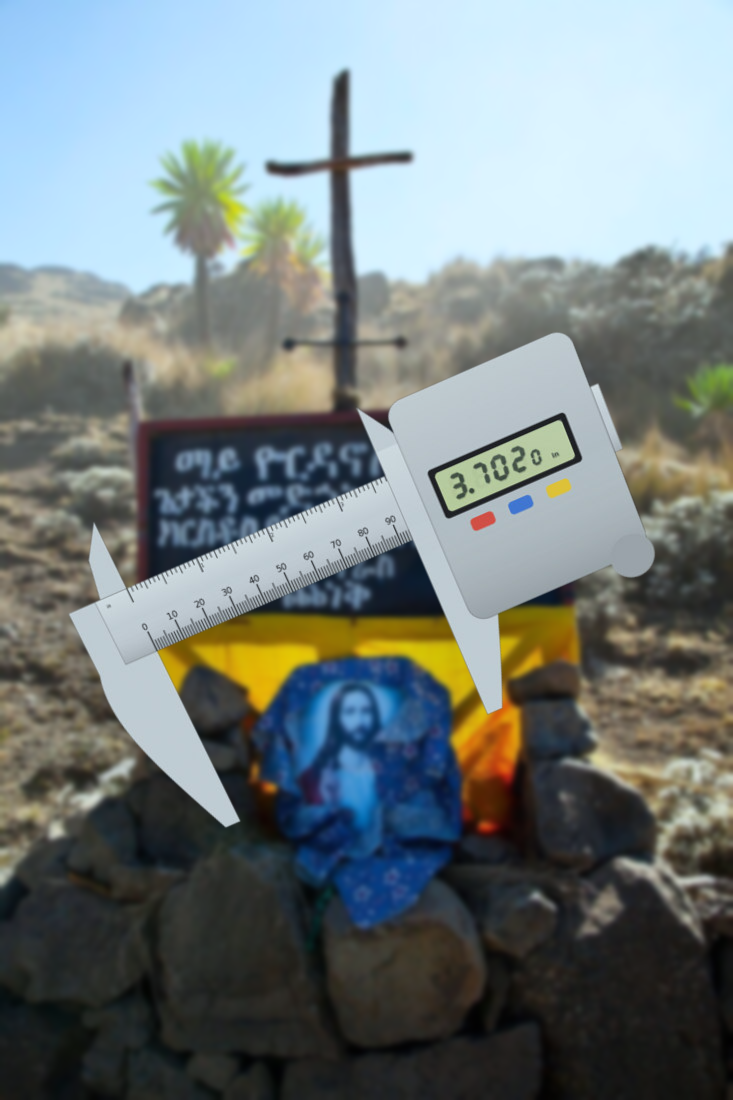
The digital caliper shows **3.7020** in
